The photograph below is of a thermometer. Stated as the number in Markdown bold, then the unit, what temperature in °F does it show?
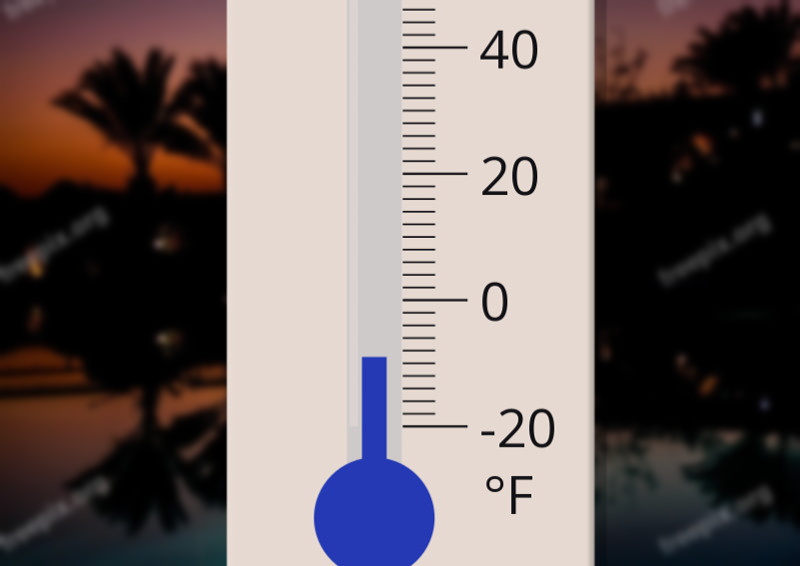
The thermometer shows **-9** °F
